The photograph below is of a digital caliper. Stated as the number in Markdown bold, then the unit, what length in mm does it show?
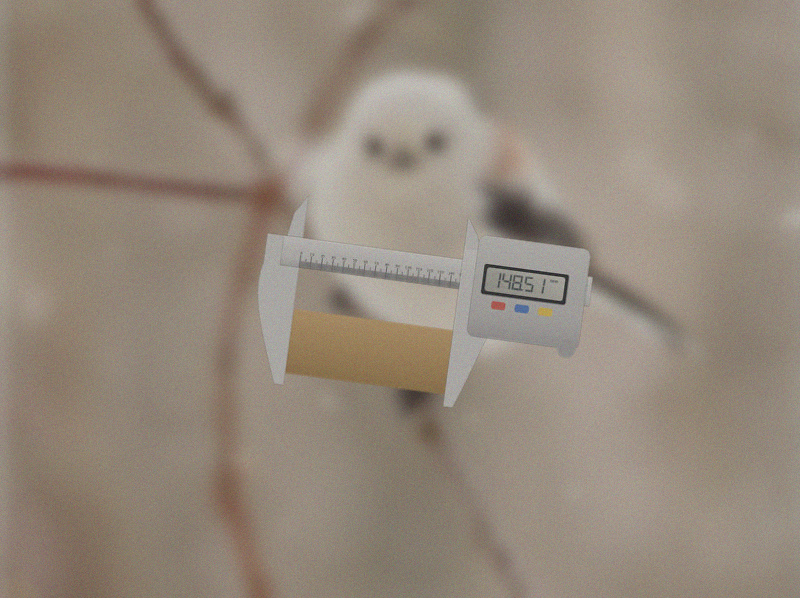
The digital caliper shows **148.51** mm
